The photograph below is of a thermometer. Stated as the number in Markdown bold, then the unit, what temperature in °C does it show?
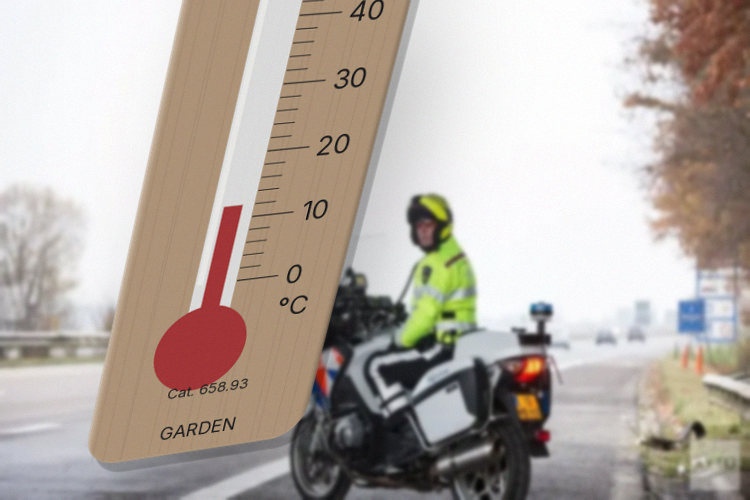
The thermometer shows **12** °C
